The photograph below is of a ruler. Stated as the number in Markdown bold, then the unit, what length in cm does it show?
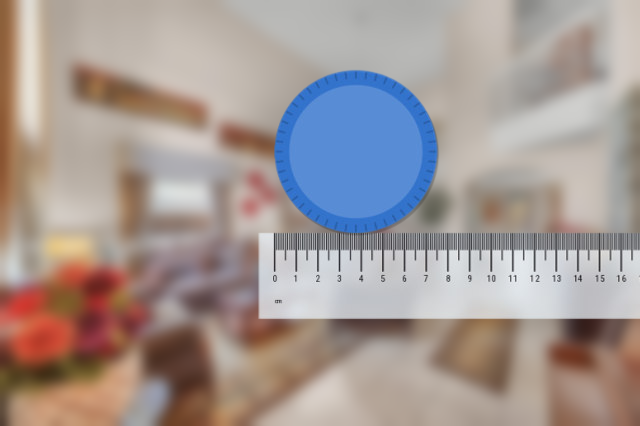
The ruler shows **7.5** cm
